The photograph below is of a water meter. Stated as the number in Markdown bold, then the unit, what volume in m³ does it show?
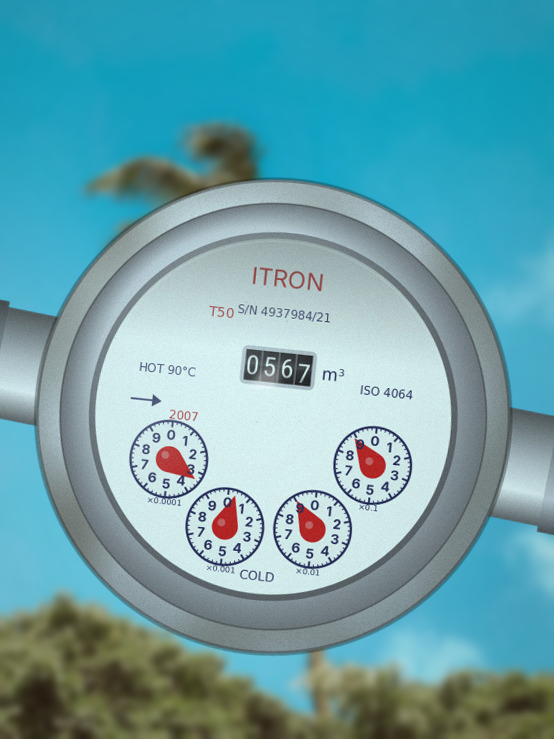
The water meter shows **566.8903** m³
